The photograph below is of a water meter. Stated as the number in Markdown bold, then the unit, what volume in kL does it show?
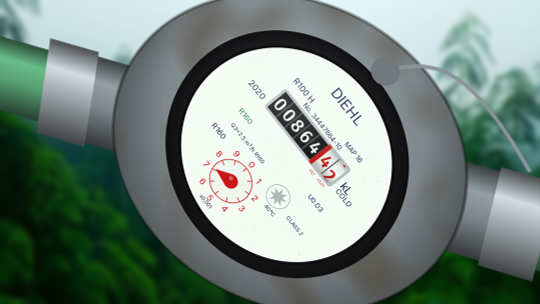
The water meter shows **864.417** kL
